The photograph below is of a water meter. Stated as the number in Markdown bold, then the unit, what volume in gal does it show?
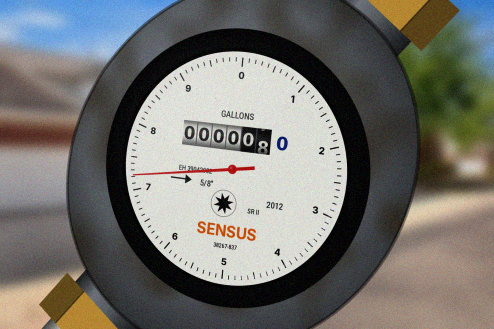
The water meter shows **77.2** gal
